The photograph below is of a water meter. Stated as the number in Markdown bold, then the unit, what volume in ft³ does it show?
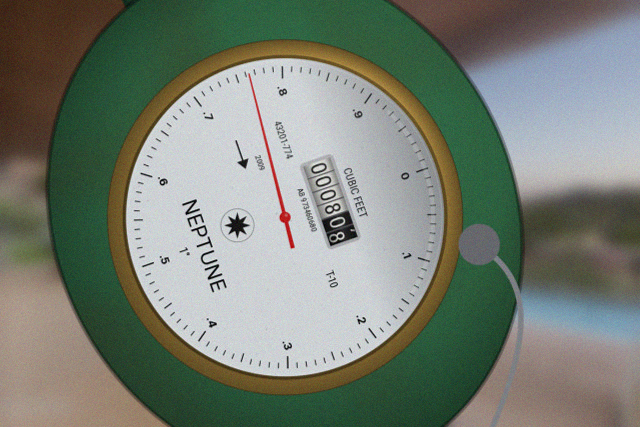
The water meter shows **807.76** ft³
